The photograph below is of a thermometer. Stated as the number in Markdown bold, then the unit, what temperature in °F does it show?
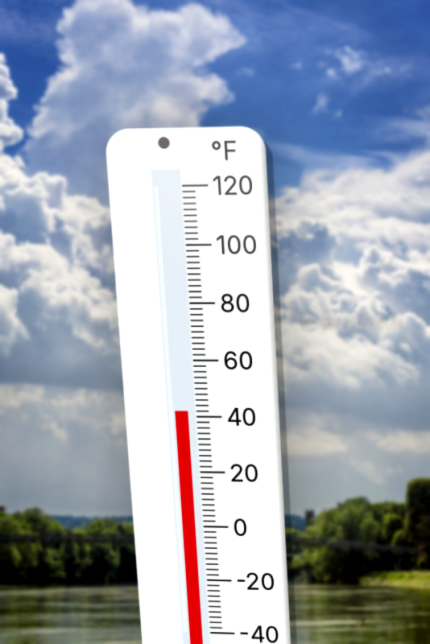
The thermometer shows **42** °F
